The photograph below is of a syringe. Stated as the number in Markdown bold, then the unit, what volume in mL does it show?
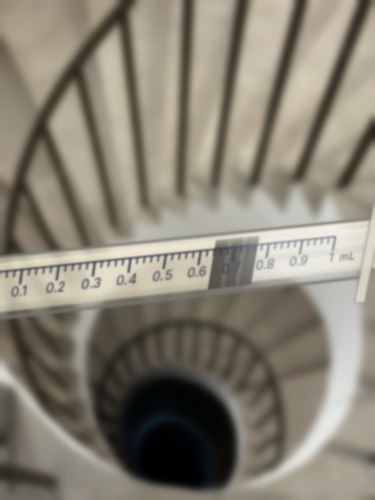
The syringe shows **0.64** mL
